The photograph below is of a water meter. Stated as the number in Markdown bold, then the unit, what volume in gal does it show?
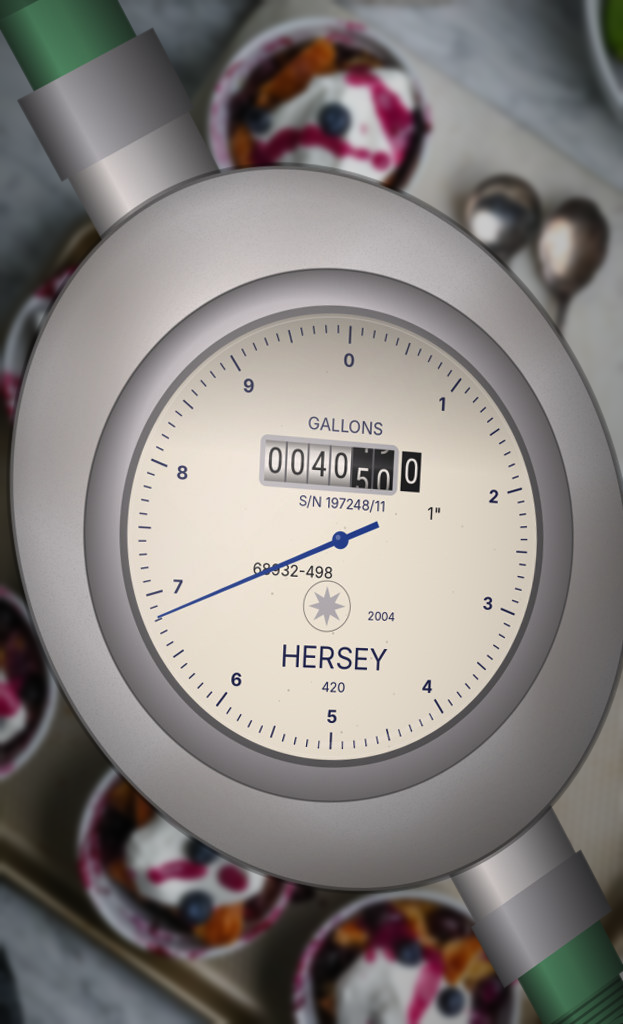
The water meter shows **40496.8** gal
